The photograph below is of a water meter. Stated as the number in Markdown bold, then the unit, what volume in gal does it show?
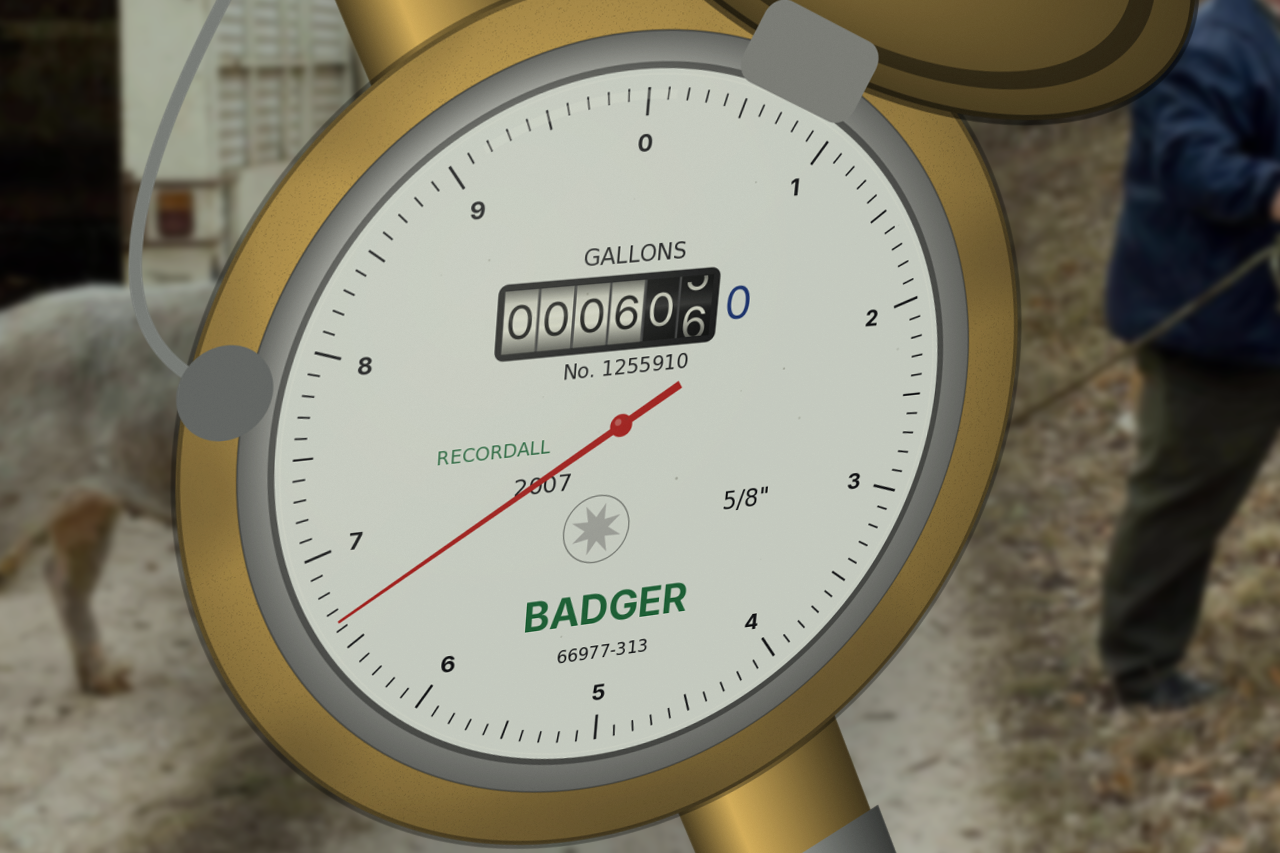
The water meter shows **6056.6** gal
